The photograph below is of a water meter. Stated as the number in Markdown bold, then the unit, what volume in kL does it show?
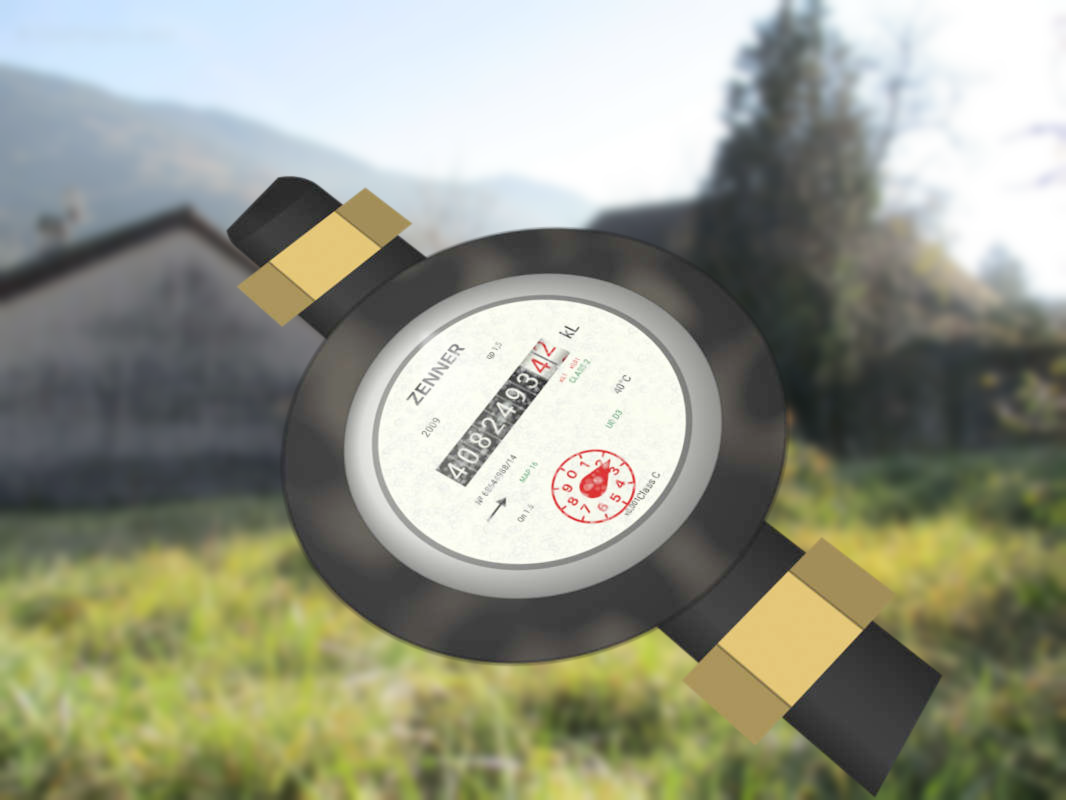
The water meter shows **4082493.422** kL
